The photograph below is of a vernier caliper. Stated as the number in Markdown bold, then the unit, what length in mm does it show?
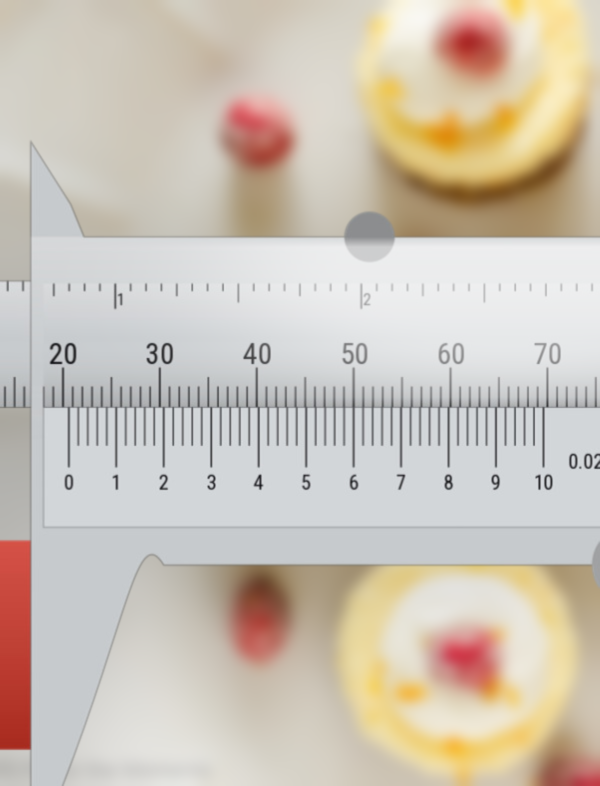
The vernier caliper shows **20.6** mm
